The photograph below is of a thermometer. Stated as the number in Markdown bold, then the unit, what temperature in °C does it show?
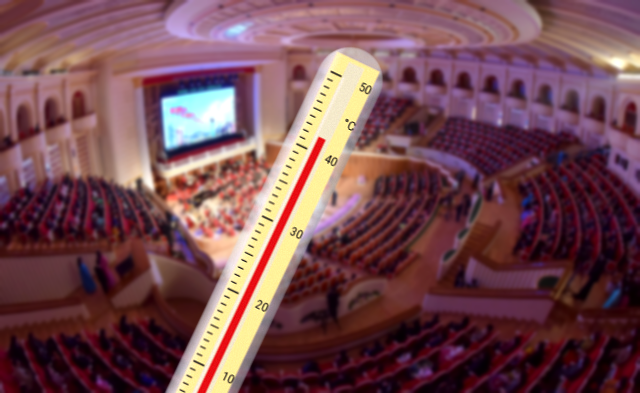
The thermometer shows **42** °C
